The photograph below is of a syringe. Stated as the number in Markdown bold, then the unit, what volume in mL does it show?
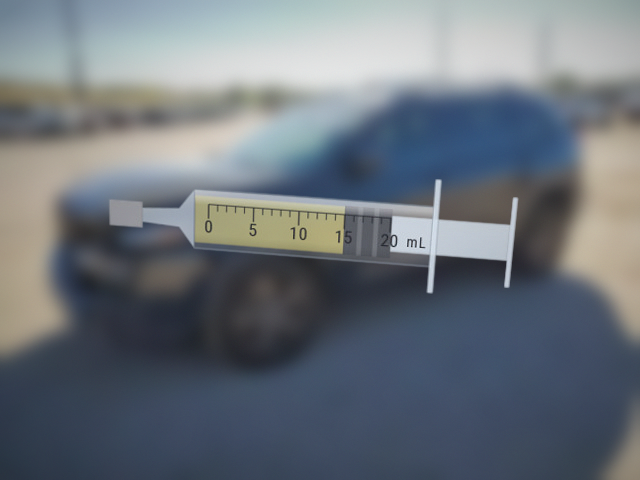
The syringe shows **15** mL
